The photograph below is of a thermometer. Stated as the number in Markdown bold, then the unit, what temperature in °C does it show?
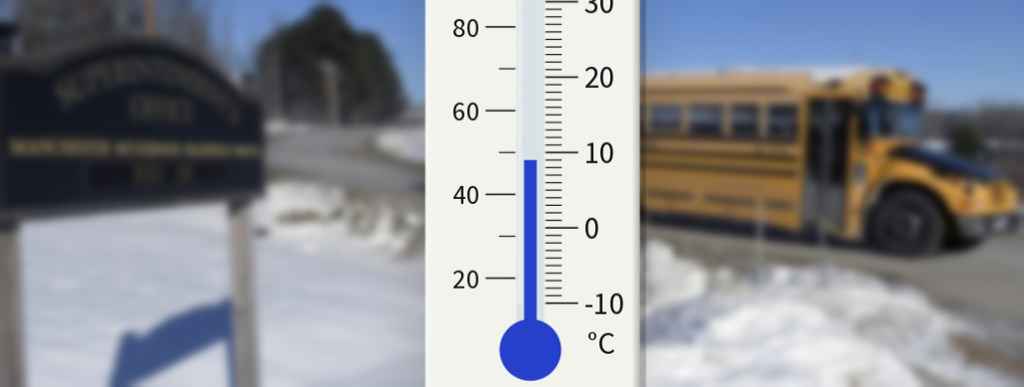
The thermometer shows **9** °C
